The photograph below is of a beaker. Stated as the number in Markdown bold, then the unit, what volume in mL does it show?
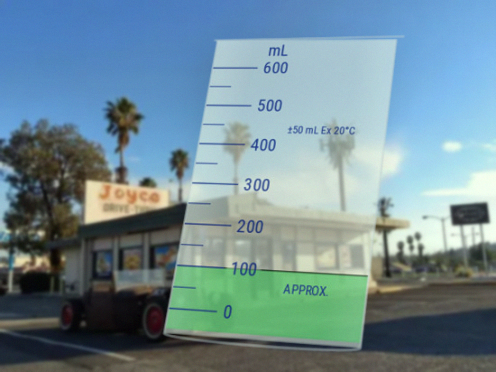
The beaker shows **100** mL
